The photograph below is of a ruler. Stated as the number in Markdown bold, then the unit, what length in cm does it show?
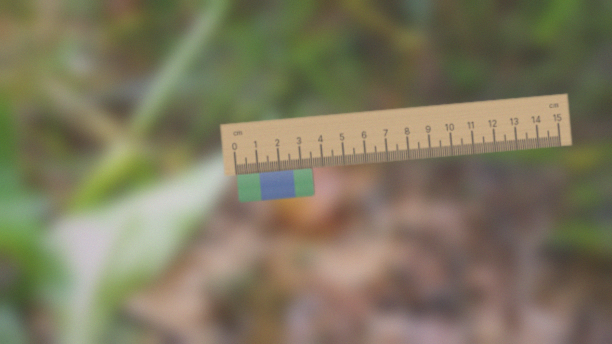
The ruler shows **3.5** cm
